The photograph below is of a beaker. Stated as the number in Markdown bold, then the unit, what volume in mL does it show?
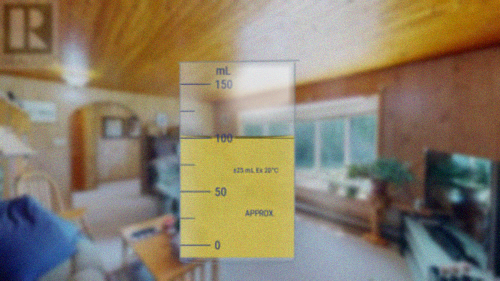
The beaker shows **100** mL
